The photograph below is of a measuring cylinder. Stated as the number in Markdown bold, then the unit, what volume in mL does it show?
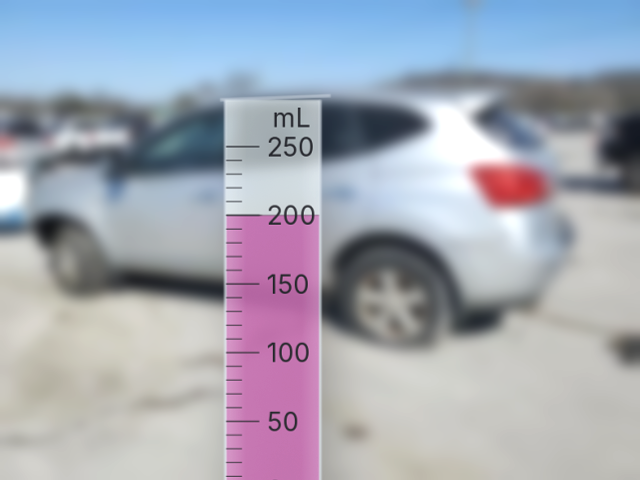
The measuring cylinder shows **200** mL
